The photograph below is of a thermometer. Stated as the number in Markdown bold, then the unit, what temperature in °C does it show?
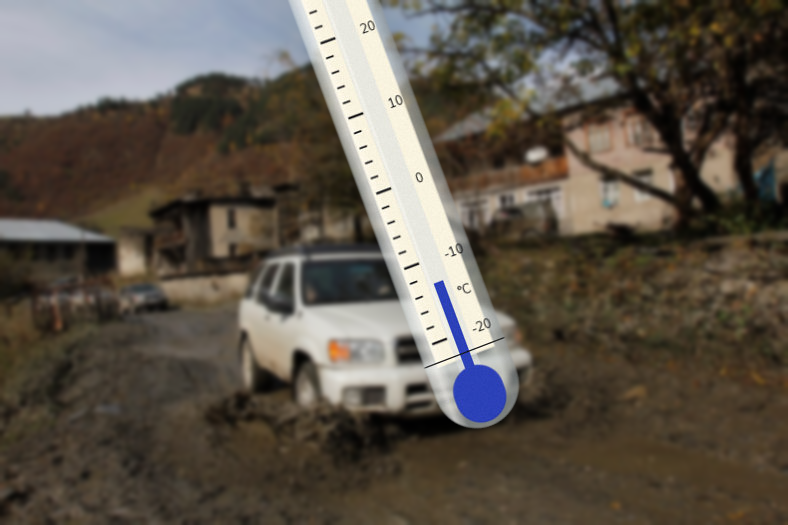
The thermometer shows **-13** °C
